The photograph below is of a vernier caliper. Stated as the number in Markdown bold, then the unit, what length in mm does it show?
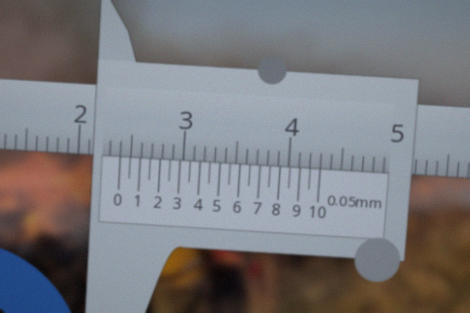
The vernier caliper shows **24.0** mm
